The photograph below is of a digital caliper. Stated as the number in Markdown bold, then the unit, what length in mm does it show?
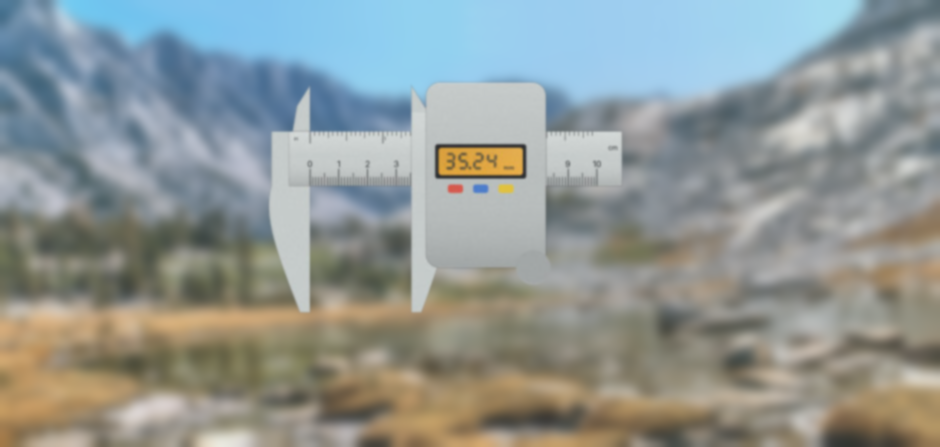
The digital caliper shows **35.24** mm
